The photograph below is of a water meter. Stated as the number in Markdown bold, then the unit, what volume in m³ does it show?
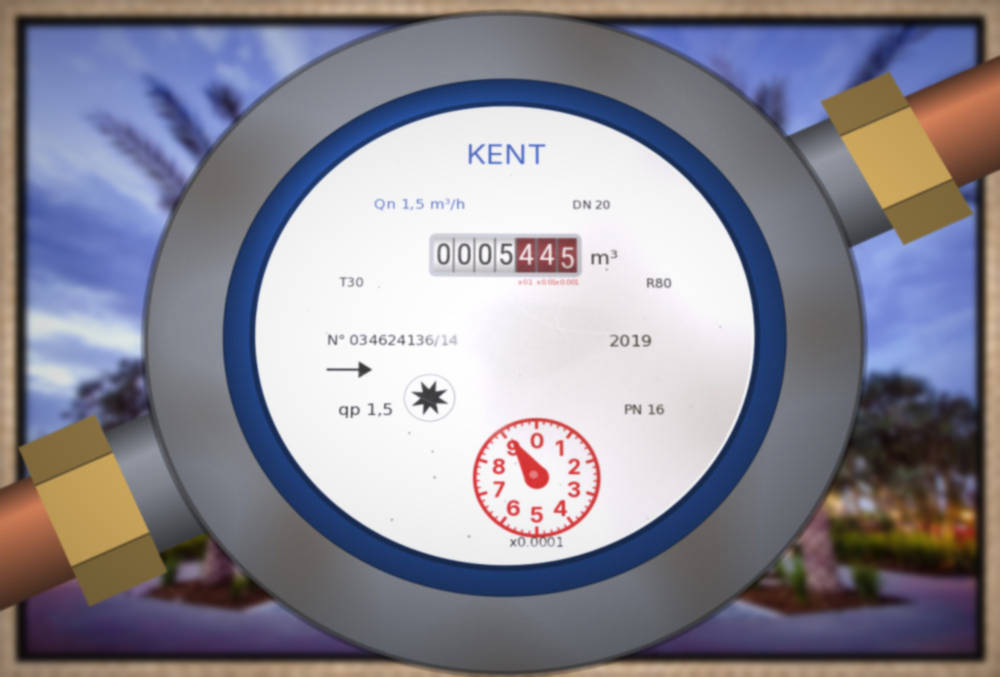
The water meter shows **5.4449** m³
